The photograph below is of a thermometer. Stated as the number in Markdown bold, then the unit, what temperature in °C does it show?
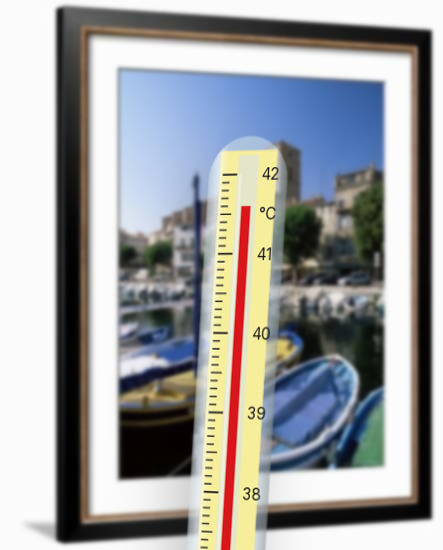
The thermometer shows **41.6** °C
